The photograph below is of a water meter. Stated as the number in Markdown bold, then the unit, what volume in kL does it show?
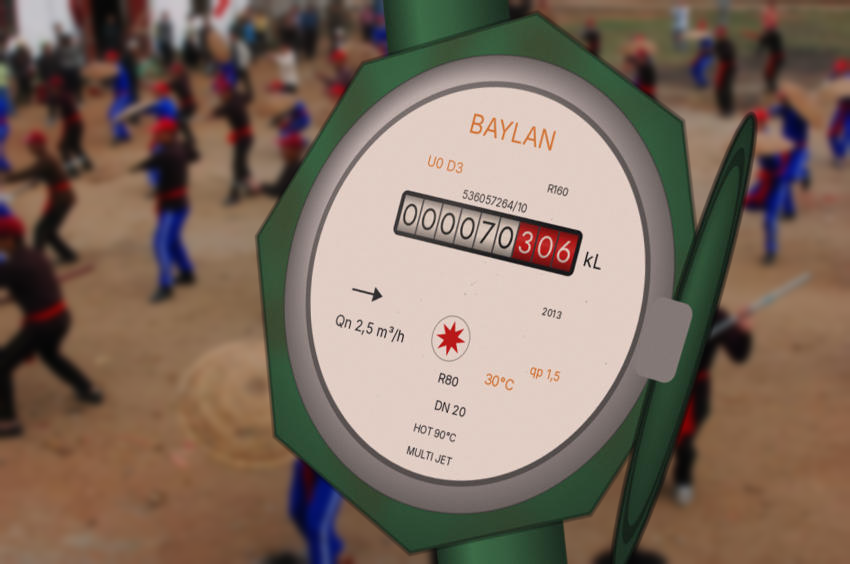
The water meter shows **70.306** kL
